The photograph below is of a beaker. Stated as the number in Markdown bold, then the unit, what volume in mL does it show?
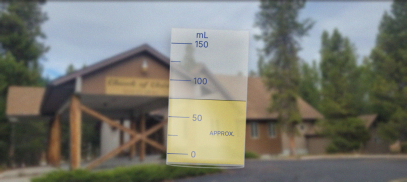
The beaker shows **75** mL
